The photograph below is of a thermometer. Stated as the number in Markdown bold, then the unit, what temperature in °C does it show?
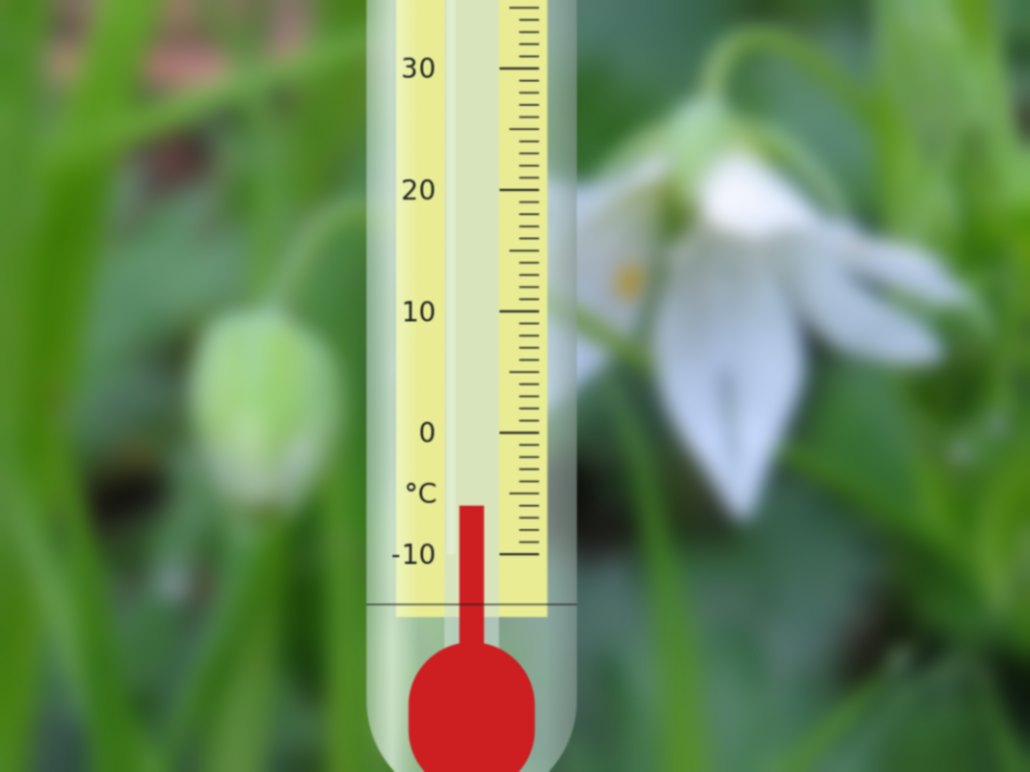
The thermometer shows **-6** °C
